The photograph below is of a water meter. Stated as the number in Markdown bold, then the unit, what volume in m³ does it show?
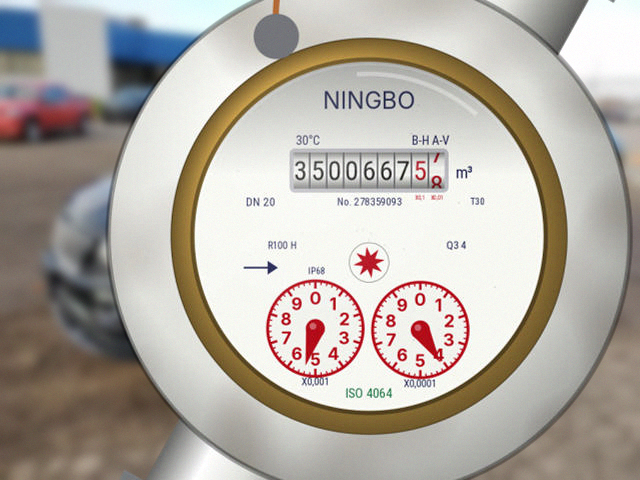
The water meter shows **3500667.5754** m³
